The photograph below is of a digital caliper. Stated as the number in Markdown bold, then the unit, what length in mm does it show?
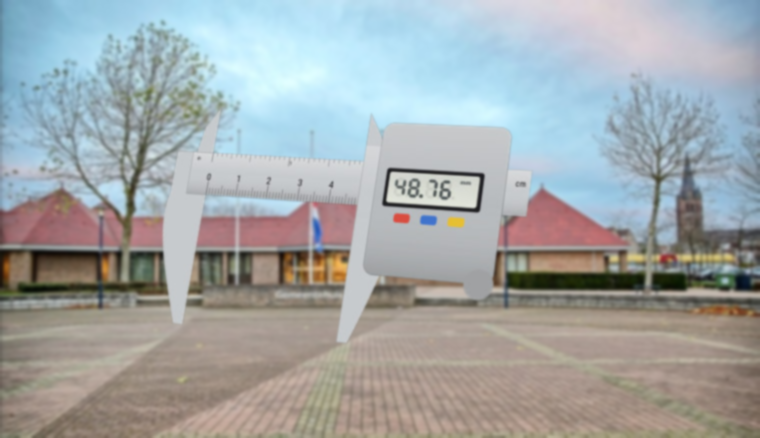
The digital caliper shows **48.76** mm
